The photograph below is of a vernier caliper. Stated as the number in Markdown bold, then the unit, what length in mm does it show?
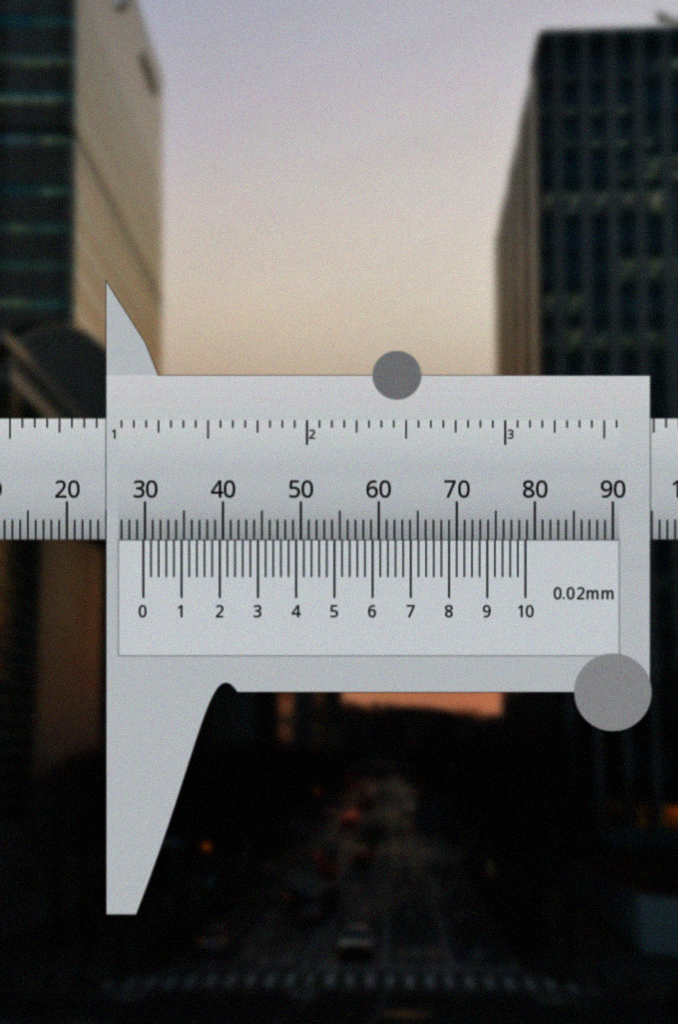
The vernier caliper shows **29.8** mm
